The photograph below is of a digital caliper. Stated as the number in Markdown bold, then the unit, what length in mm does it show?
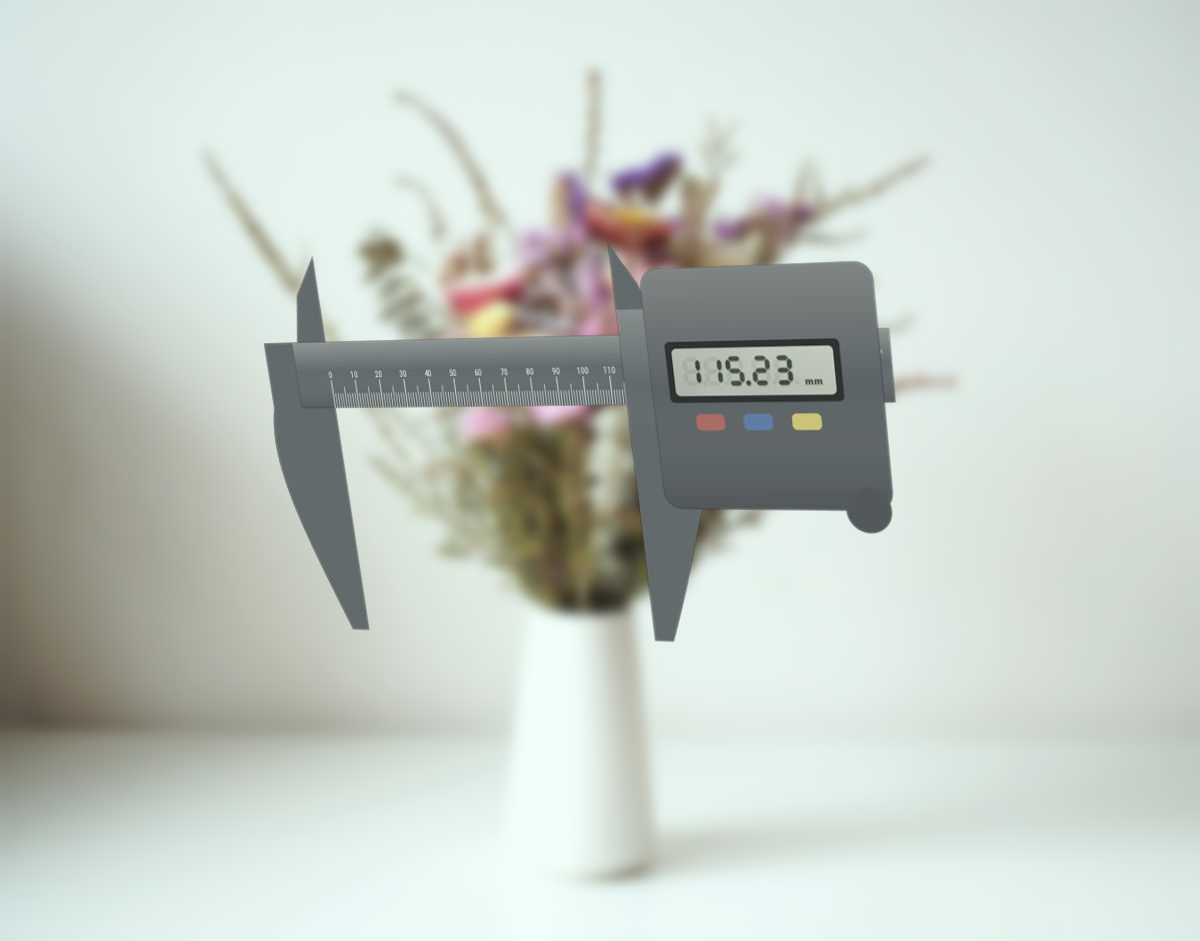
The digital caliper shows **115.23** mm
